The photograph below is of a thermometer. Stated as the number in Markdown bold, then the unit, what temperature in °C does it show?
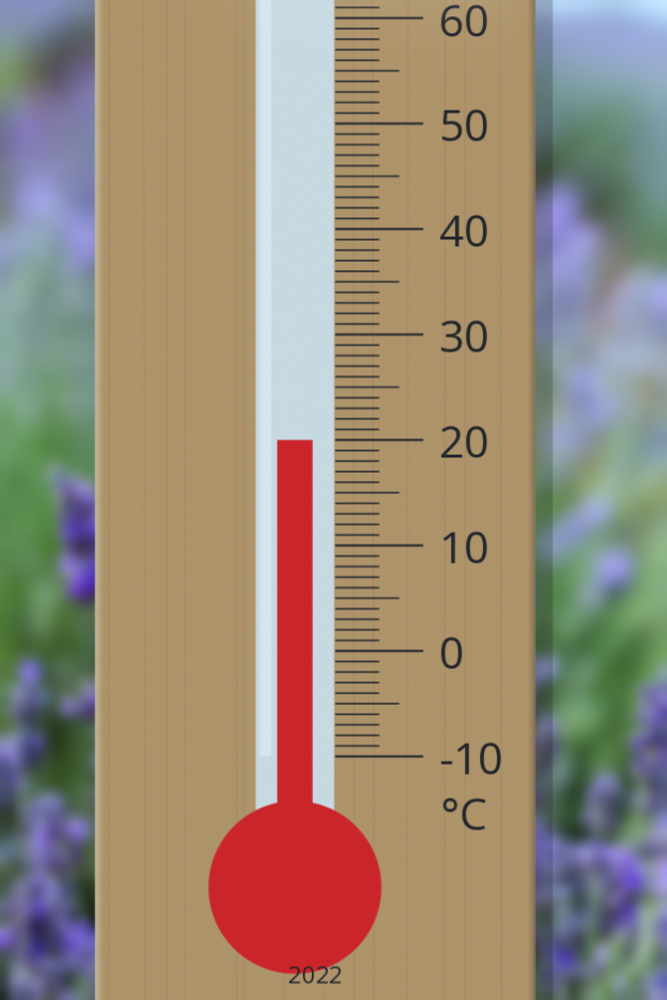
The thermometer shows **20** °C
